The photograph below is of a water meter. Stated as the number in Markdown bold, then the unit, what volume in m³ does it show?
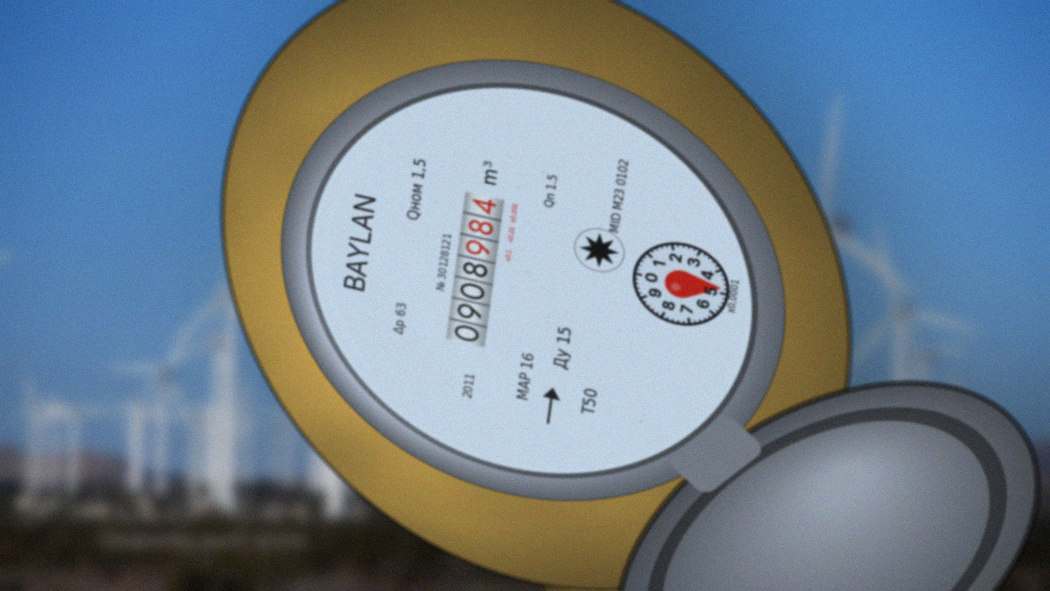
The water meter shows **908.9844** m³
